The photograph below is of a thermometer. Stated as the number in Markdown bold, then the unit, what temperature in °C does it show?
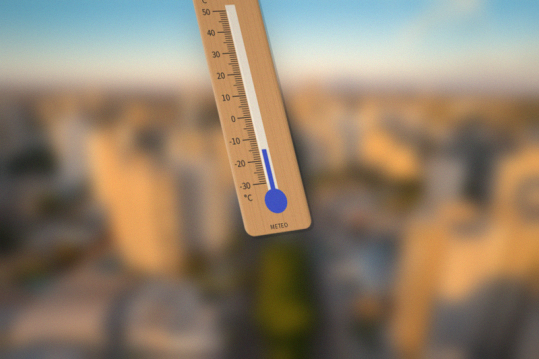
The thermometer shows **-15** °C
